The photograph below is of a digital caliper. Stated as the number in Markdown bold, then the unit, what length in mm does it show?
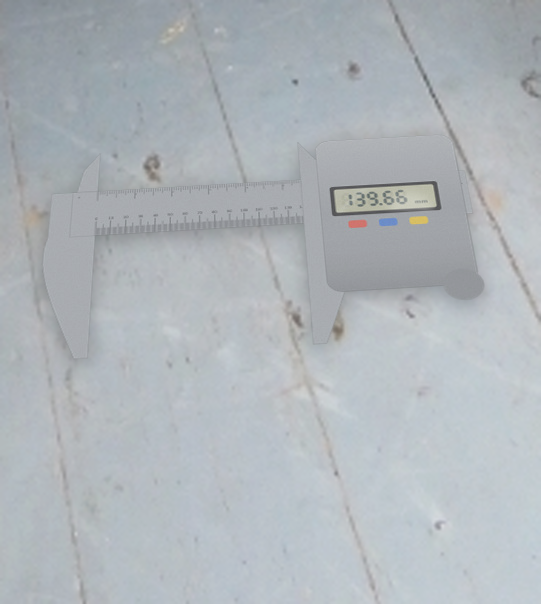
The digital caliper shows **139.66** mm
